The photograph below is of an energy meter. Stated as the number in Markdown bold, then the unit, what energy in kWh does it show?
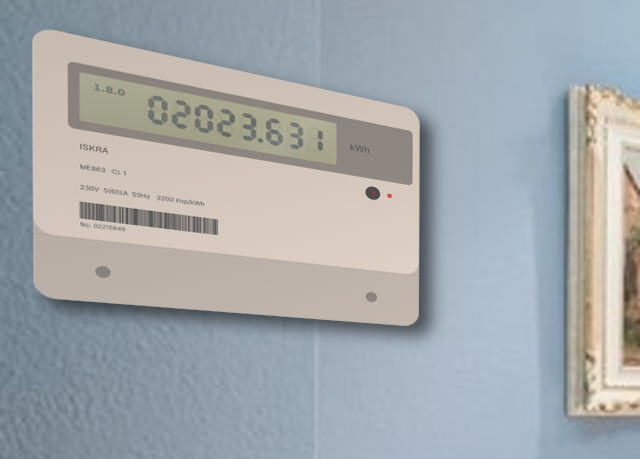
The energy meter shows **2023.631** kWh
